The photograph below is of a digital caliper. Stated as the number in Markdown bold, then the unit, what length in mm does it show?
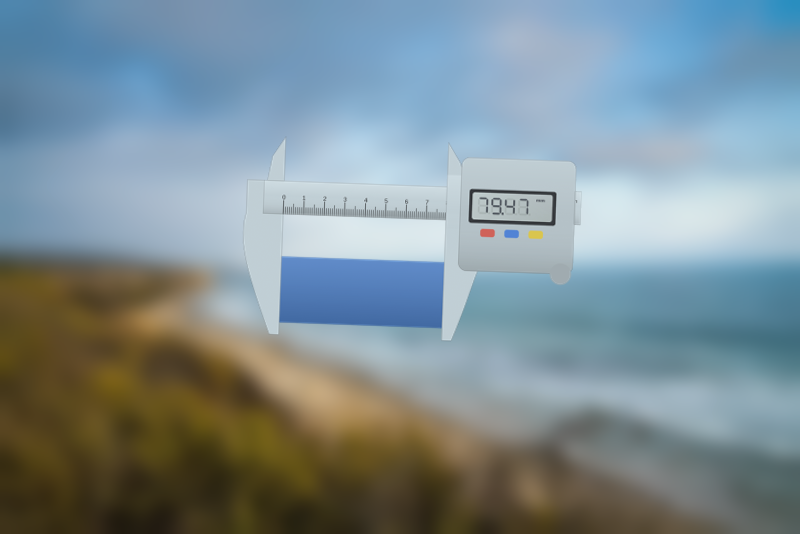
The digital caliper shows **79.47** mm
